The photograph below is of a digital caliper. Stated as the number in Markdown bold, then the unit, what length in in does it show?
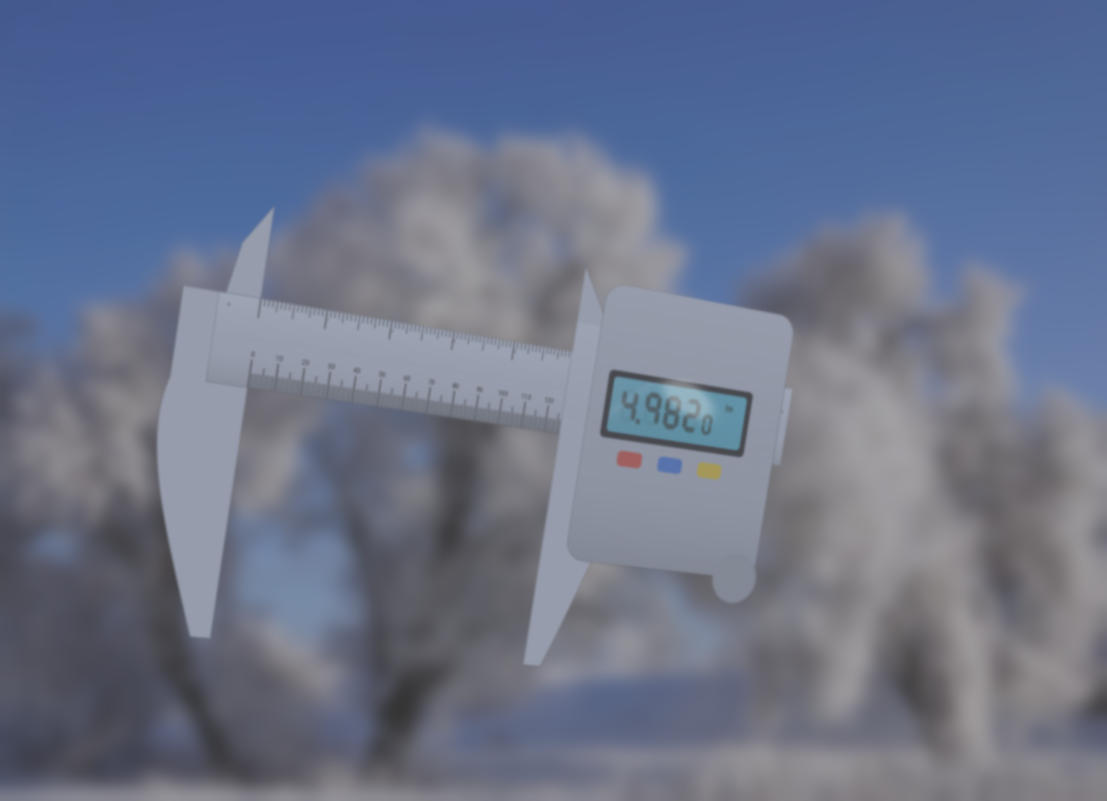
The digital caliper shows **4.9820** in
